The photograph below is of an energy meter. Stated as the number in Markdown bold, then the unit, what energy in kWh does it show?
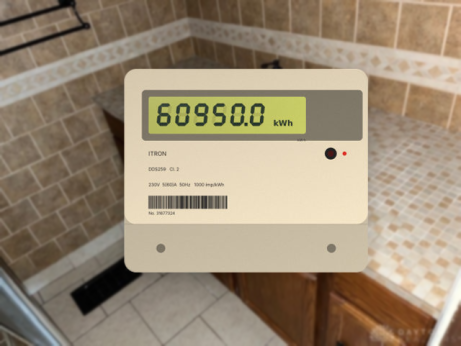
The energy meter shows **60950.0** kWh
